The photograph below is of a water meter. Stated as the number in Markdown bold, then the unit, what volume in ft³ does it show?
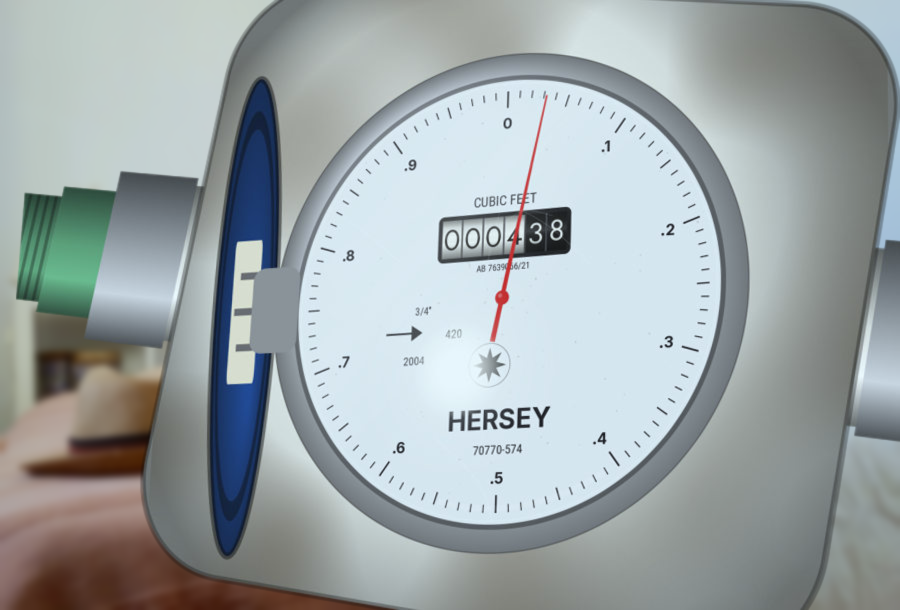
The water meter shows **438.03** ft³
